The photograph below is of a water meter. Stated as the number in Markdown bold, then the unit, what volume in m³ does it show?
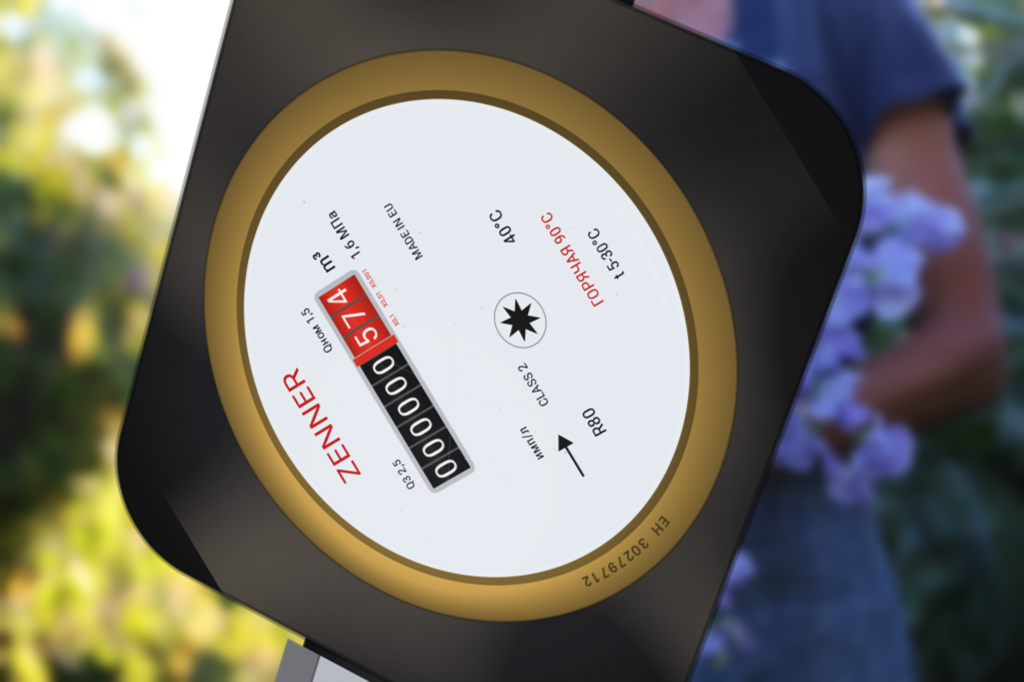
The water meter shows **0.574** m³
